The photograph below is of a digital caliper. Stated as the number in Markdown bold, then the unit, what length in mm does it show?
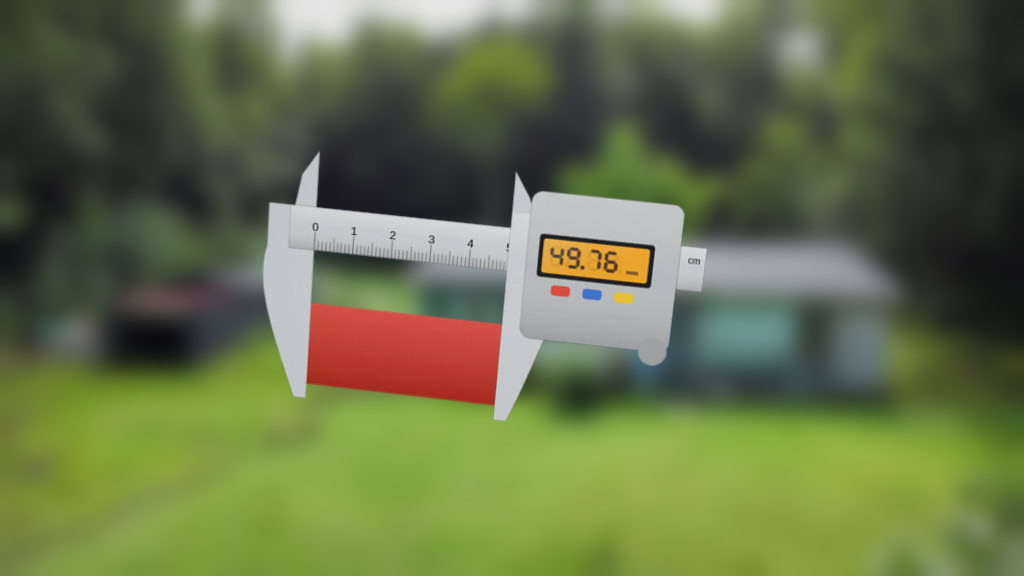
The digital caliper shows **49.76** mm
